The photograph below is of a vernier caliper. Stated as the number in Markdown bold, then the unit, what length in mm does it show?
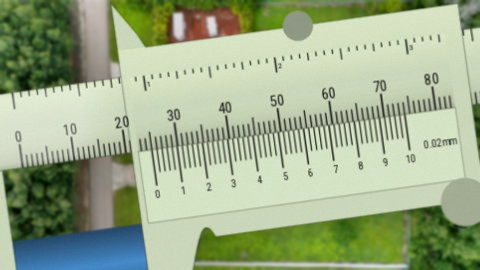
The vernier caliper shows **25.0** mm
